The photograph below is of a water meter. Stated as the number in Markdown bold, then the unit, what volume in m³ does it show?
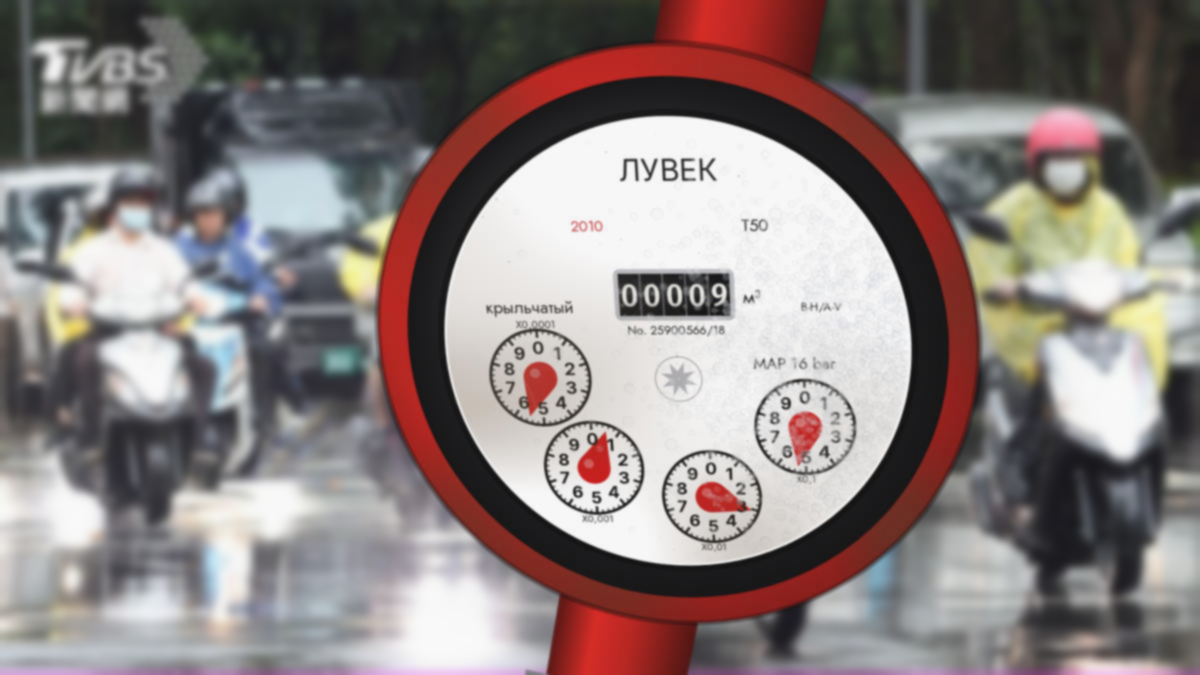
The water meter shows **9.5305** m³
